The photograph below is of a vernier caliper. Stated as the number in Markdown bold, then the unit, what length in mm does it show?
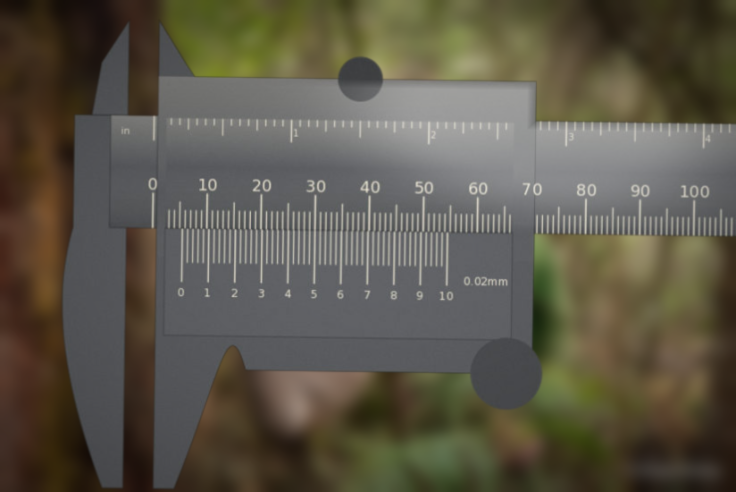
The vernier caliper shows **5.5** mm
